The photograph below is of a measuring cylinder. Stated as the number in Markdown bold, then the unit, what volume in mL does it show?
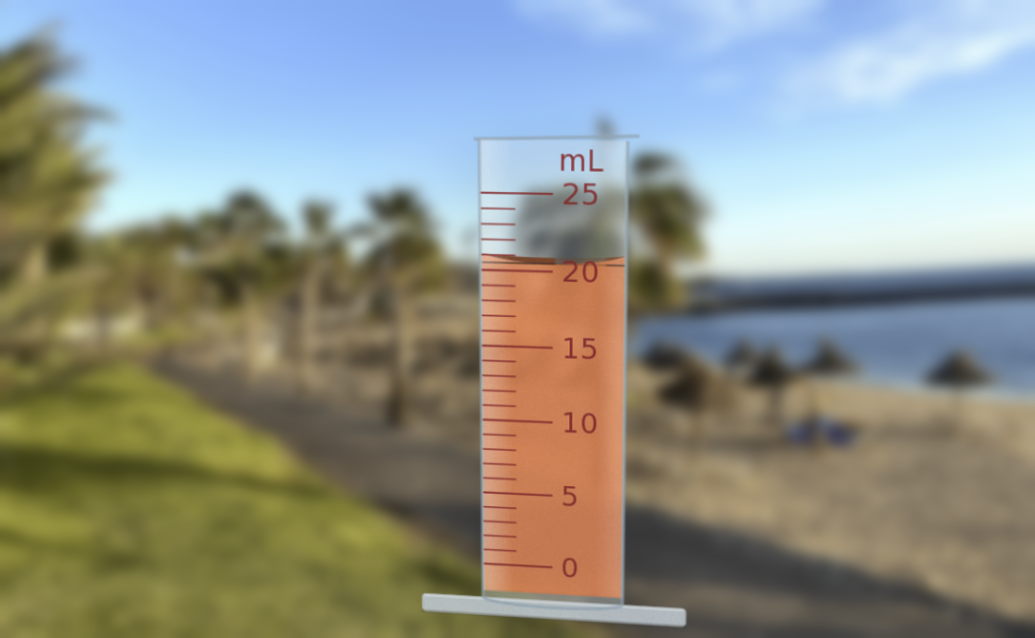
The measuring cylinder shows **20.5** mL
